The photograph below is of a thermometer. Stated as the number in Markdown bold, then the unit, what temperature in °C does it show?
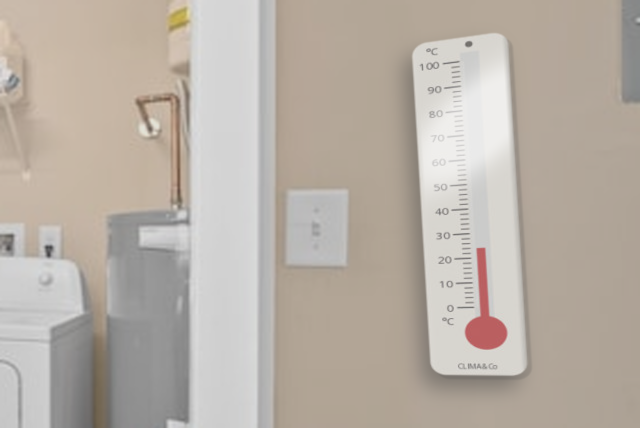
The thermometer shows **24** °C
